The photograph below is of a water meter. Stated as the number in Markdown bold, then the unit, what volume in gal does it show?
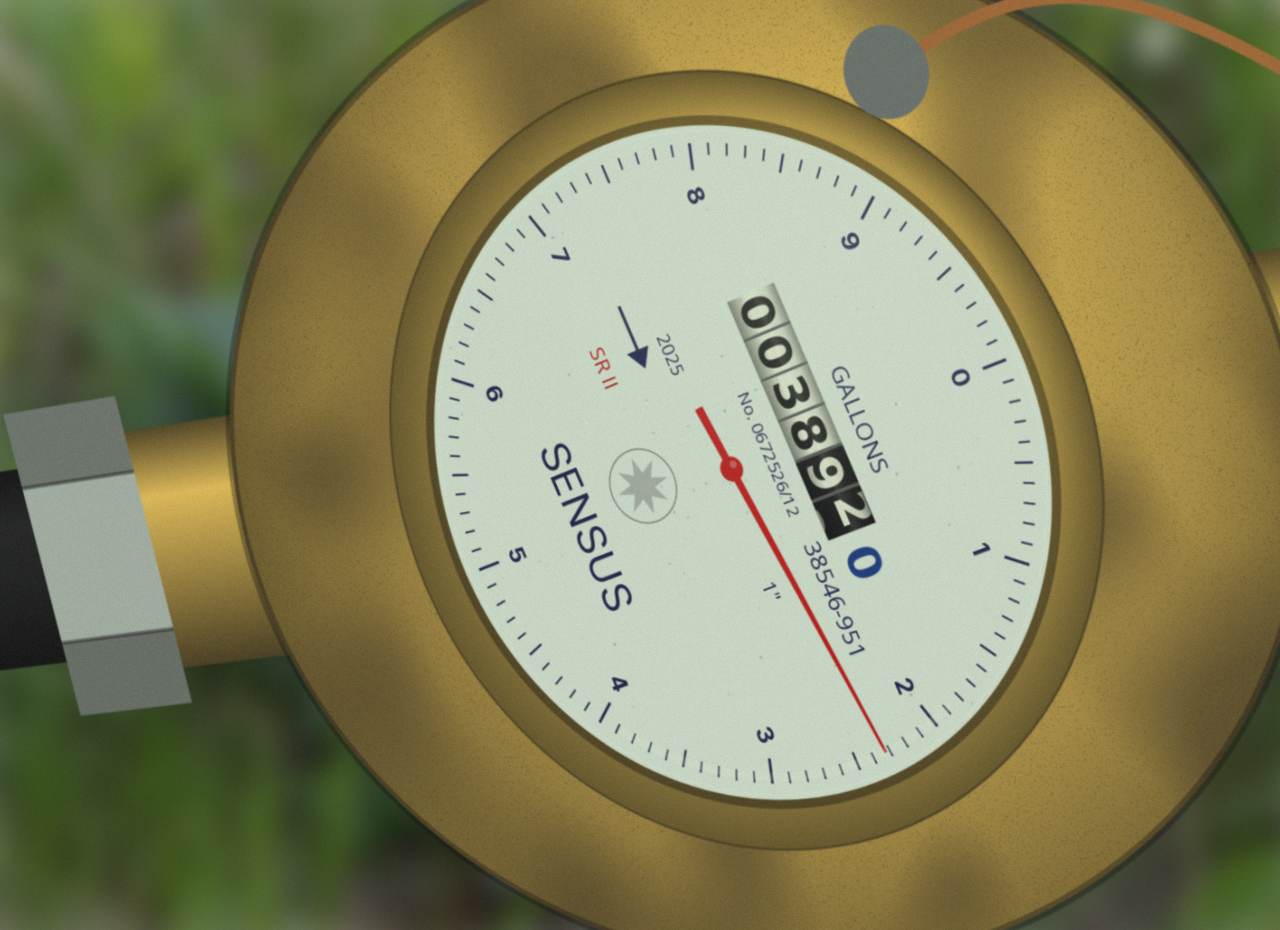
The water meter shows **38922.3** gal
